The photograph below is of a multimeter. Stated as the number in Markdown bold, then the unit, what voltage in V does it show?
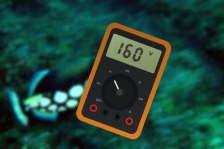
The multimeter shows **160** V
